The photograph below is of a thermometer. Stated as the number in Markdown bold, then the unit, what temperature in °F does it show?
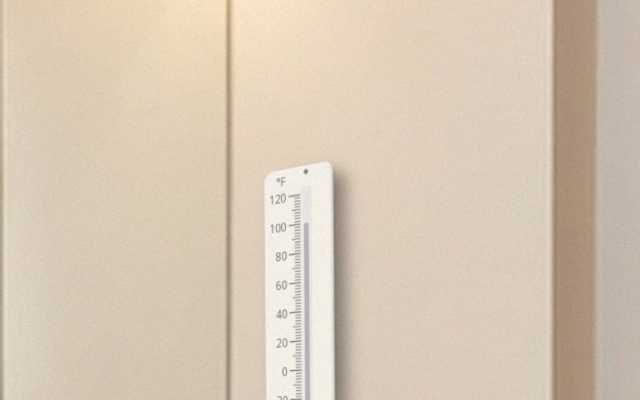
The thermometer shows **100** °F
